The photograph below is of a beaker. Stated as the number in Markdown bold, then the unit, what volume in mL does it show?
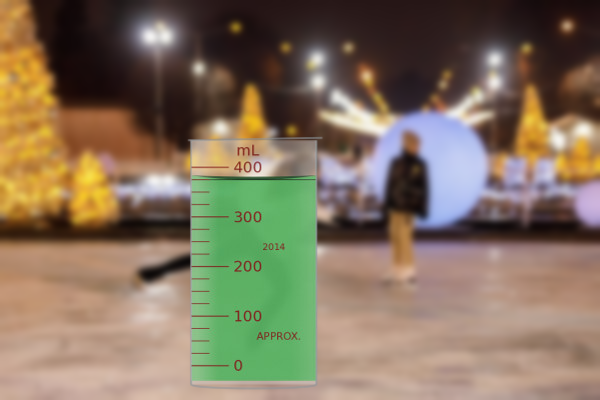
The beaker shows **375** mL
